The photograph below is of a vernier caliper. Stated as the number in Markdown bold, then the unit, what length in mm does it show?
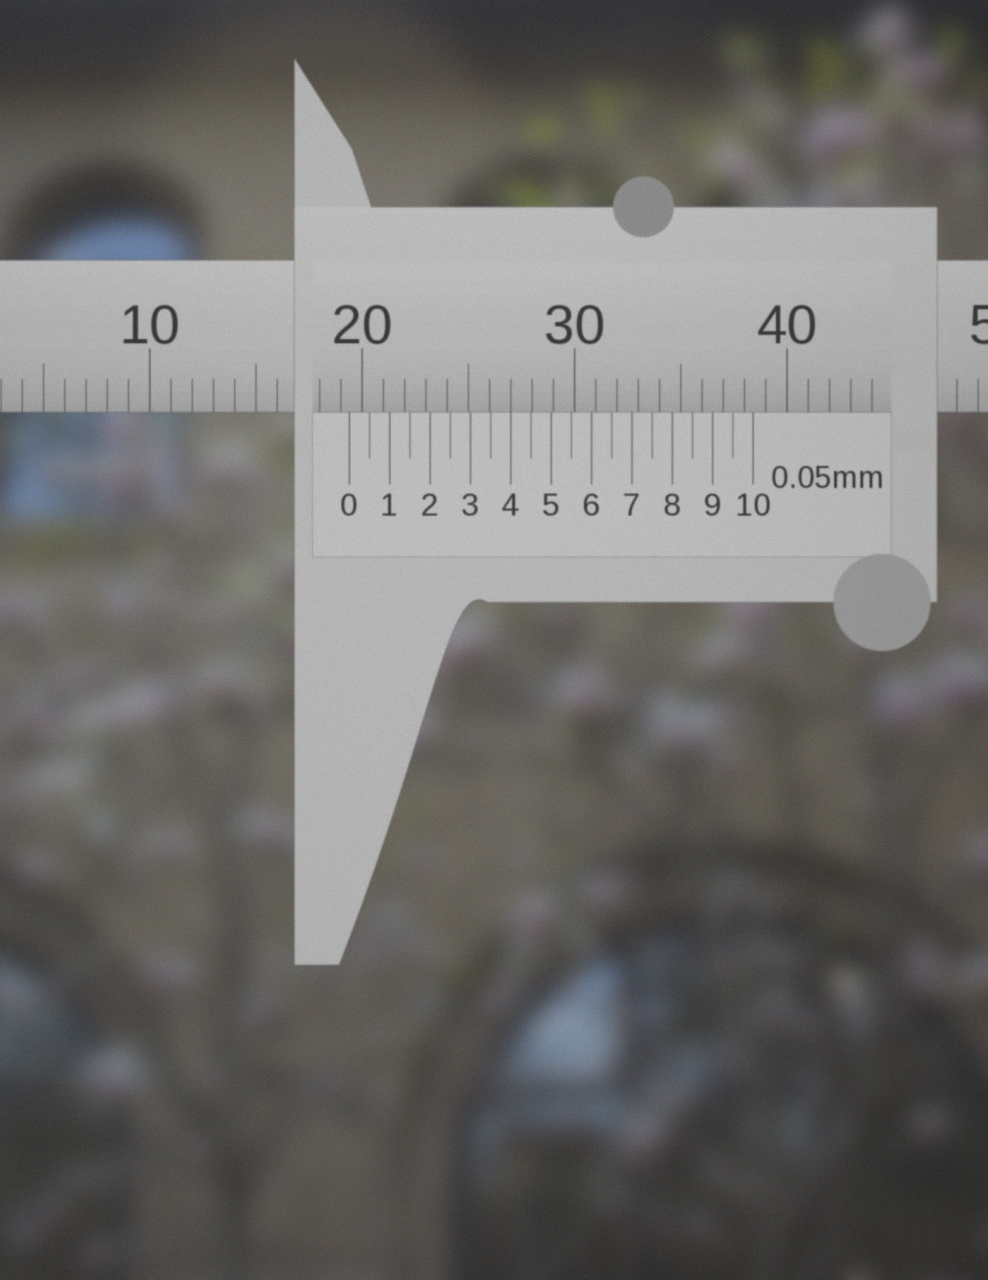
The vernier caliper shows **19.4** mm
